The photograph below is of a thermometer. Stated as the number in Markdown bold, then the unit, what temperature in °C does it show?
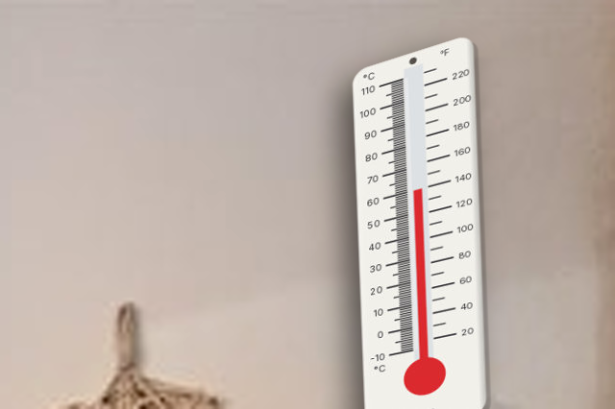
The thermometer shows **60** °C
